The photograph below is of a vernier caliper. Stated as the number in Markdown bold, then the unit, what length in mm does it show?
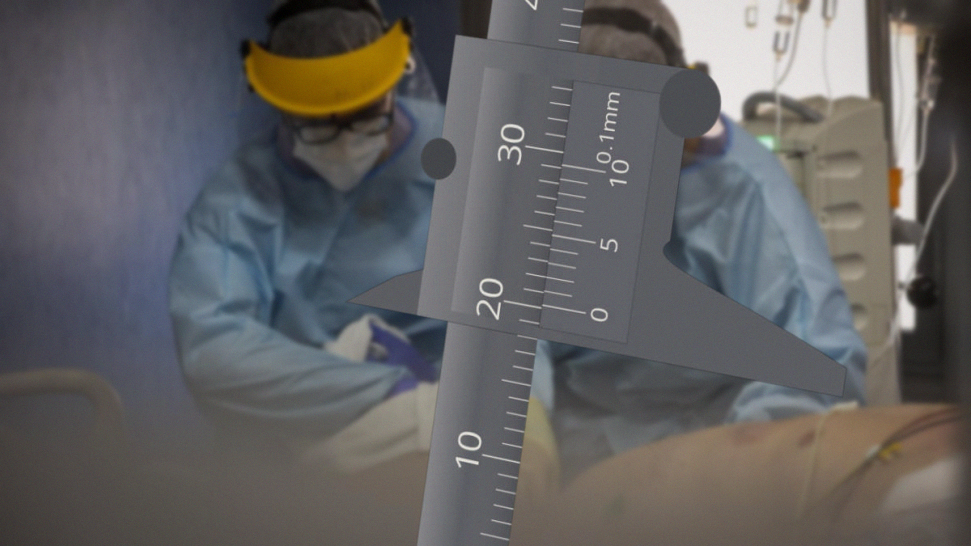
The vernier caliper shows **20.2** mm
